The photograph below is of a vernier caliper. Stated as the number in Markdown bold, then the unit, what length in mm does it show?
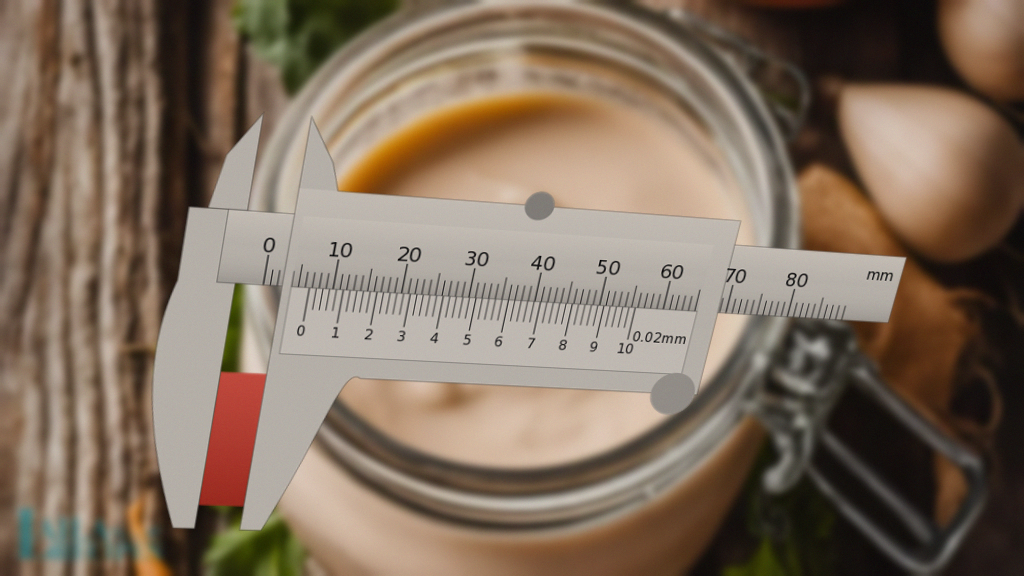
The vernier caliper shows **6.6** mm
